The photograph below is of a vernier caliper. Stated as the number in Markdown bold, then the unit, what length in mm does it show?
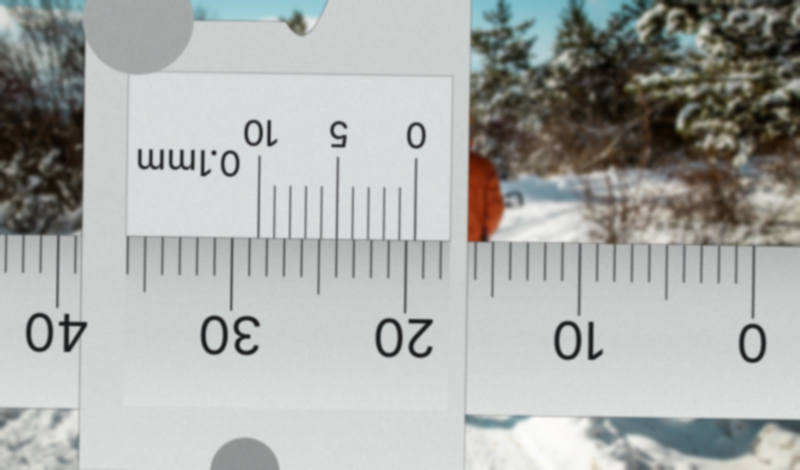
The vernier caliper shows **19.5** mm
